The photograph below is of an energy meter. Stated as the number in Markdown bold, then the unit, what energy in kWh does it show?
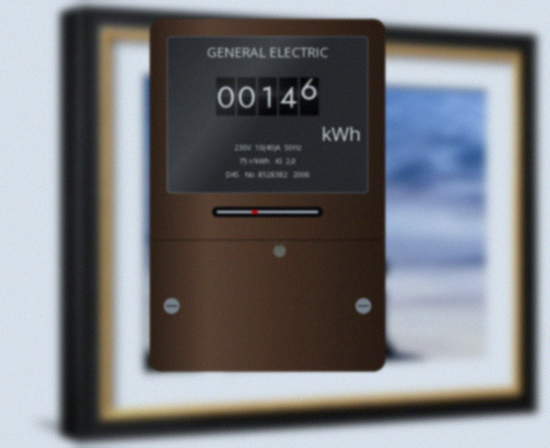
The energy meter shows **146** kWh
